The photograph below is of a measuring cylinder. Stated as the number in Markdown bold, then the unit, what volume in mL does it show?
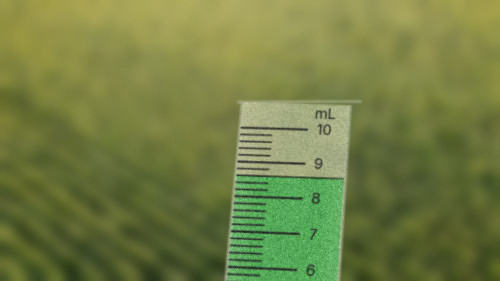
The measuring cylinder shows **8.6** mL
